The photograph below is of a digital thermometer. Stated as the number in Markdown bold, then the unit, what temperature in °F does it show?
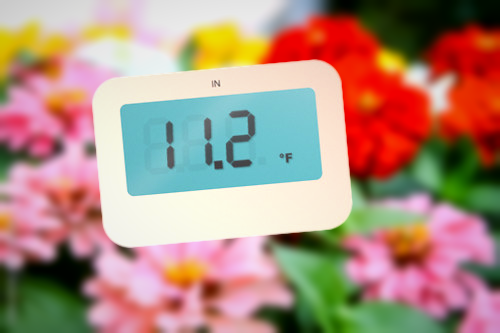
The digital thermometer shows **11.2** °F
